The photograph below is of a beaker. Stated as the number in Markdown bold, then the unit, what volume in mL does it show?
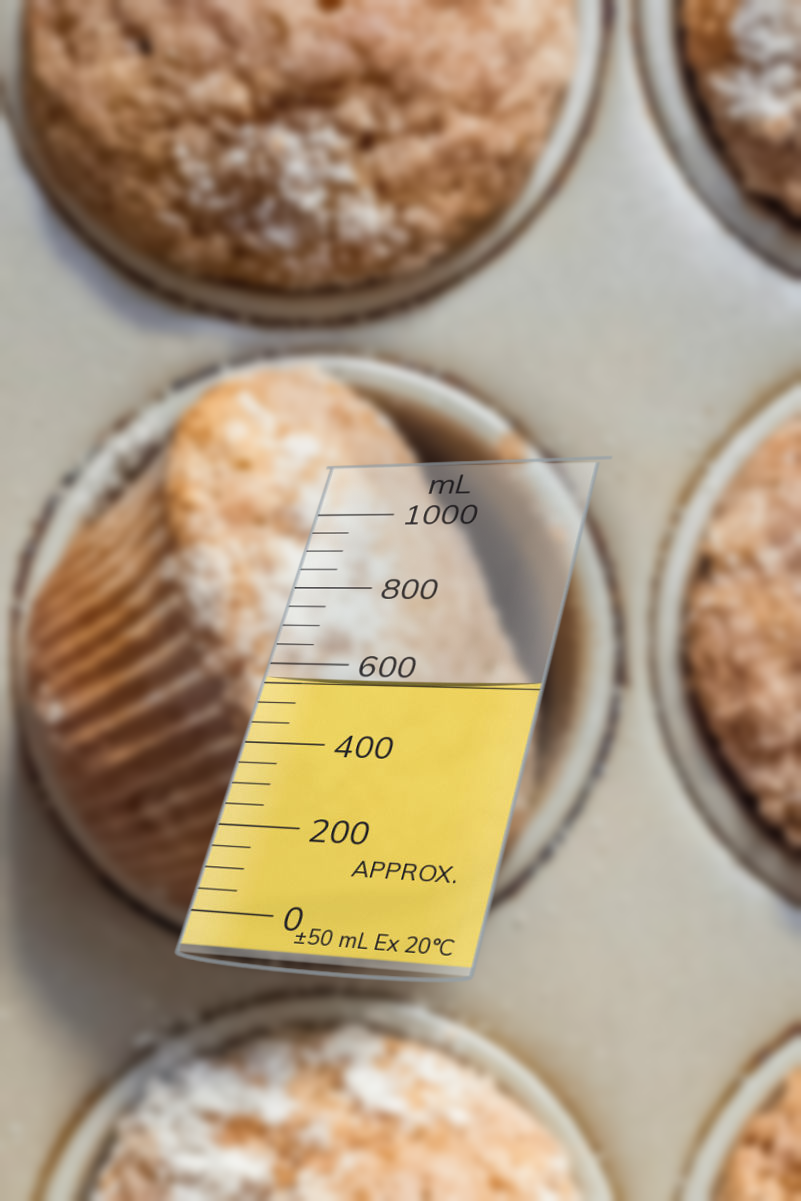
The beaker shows **550** mL
